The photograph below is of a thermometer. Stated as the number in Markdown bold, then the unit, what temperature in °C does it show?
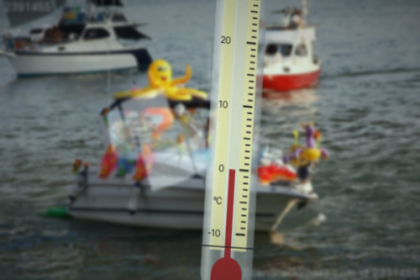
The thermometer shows **0** °C
